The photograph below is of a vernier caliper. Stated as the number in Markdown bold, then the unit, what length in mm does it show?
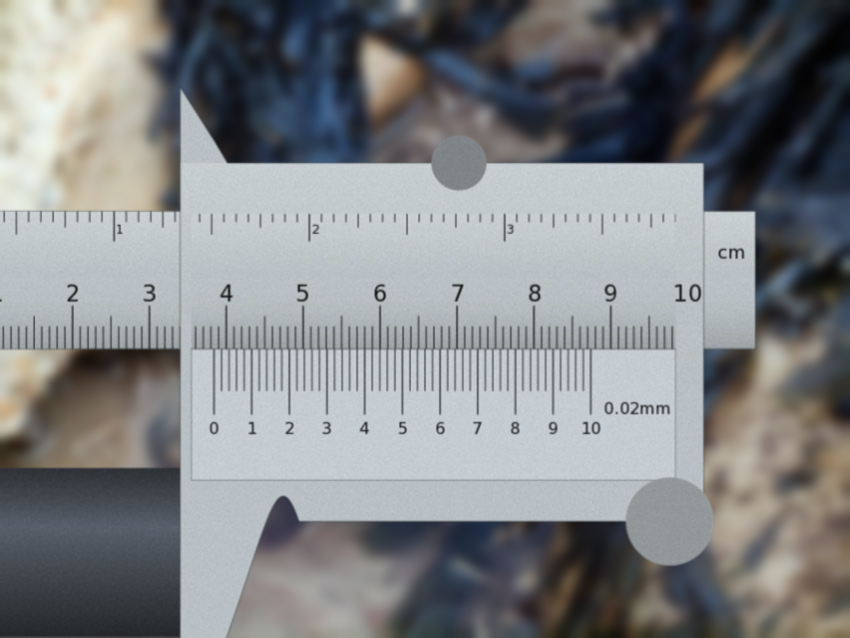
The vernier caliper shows **38.4** mm
